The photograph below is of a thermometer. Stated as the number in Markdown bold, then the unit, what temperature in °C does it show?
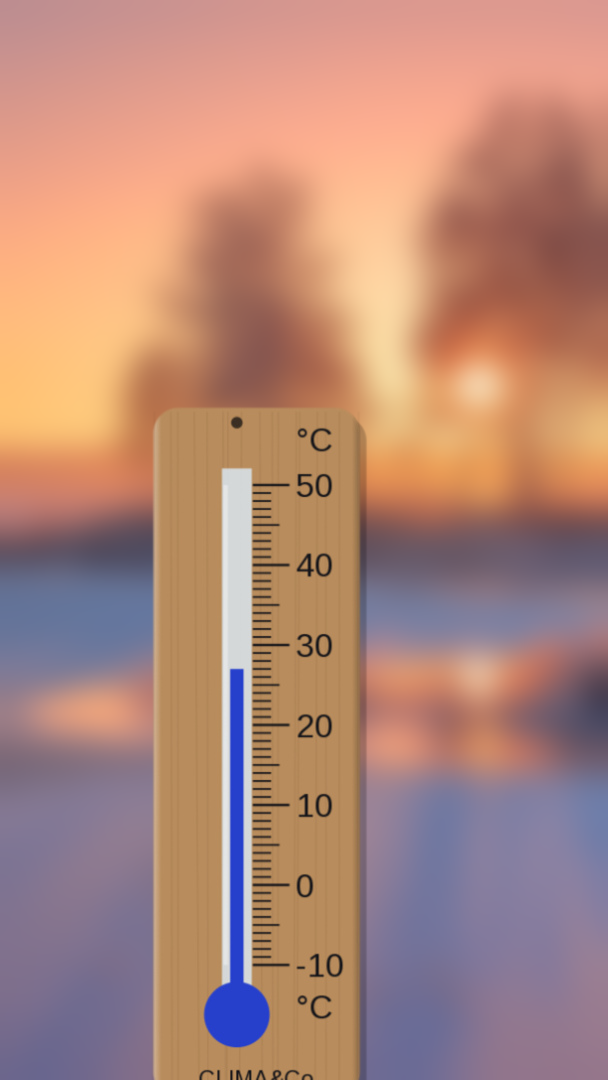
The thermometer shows **27** °C
